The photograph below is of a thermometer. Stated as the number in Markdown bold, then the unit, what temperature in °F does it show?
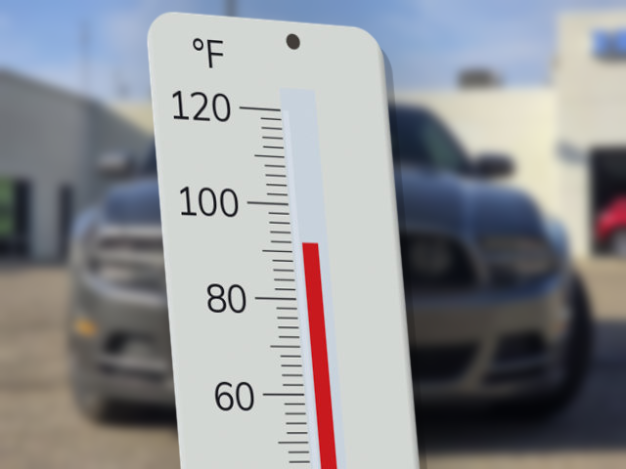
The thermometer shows **92** °F
